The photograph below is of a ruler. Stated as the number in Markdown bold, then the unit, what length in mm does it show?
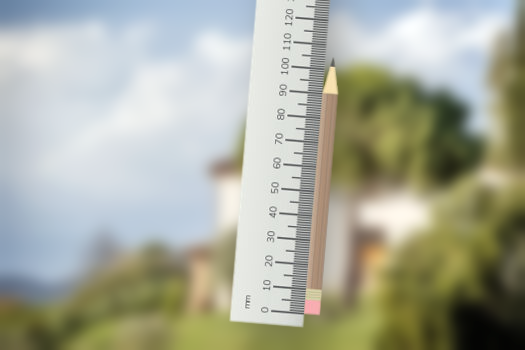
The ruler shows **105** mm
